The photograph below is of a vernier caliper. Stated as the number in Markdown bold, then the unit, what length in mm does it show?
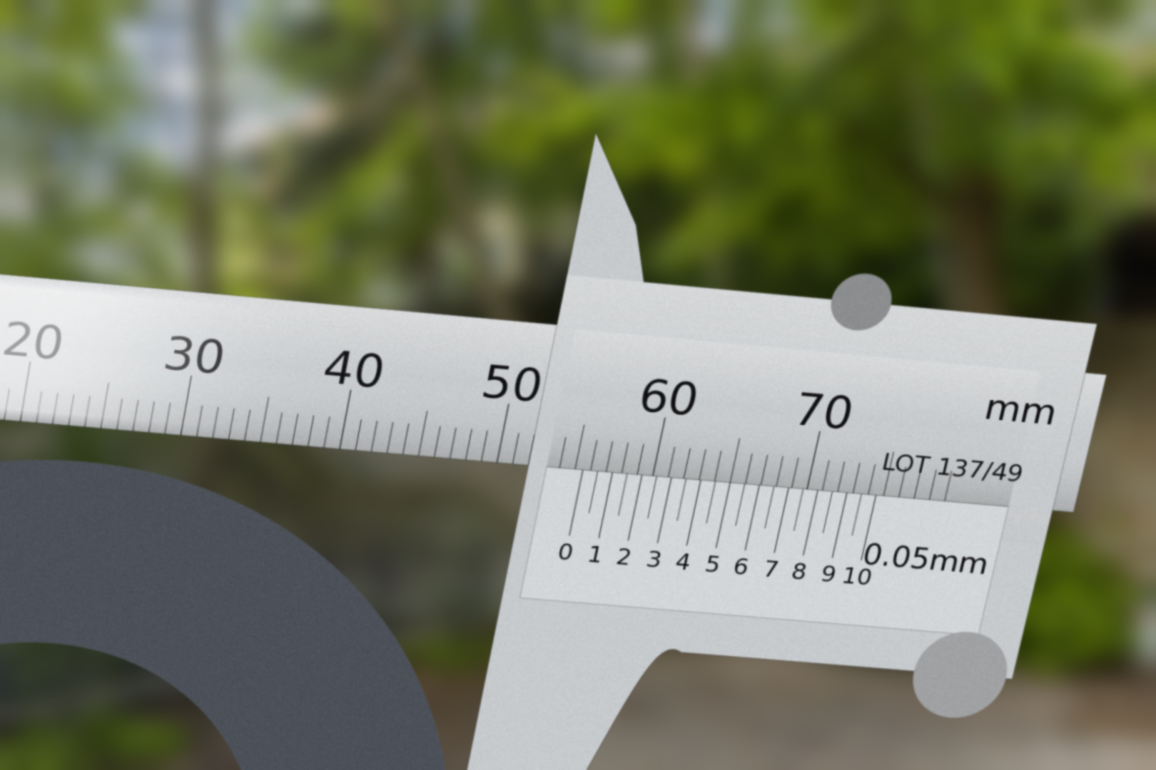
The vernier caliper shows **55.5** mm
